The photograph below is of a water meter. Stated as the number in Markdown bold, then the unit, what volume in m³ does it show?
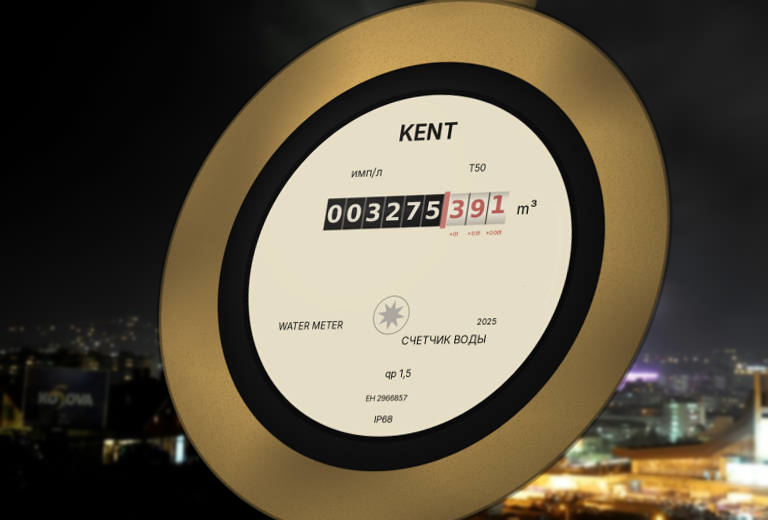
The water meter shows **3275.391** m³
